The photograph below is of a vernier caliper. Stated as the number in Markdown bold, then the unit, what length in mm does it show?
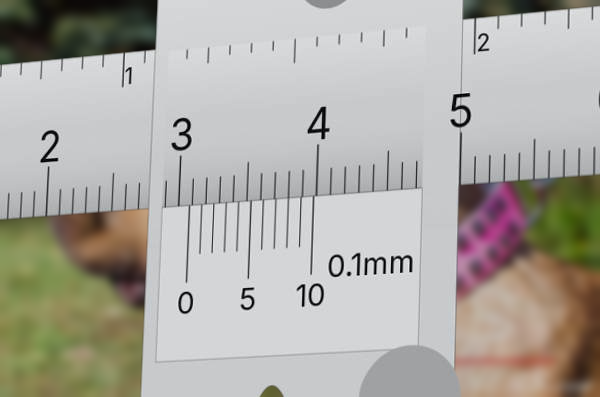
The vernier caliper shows **30.8** mm
